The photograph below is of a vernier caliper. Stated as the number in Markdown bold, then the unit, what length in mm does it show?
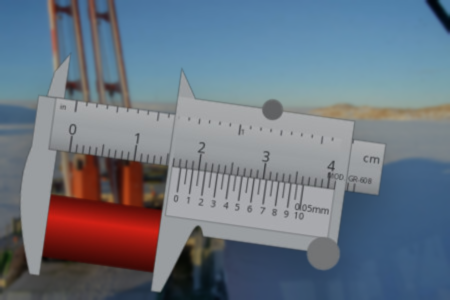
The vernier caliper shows **17.2** mm
